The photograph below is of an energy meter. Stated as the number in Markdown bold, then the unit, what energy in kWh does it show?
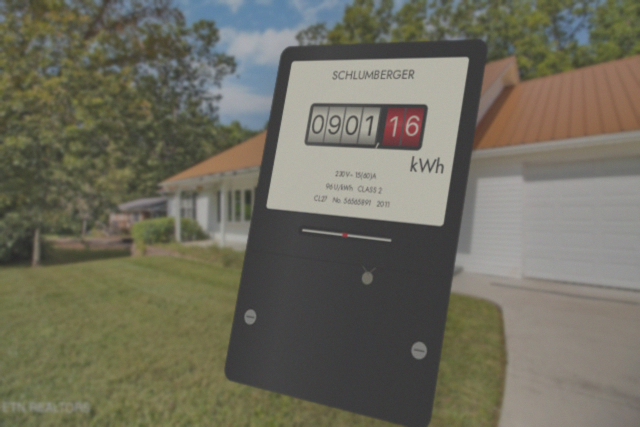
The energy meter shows **901.16** kWh
